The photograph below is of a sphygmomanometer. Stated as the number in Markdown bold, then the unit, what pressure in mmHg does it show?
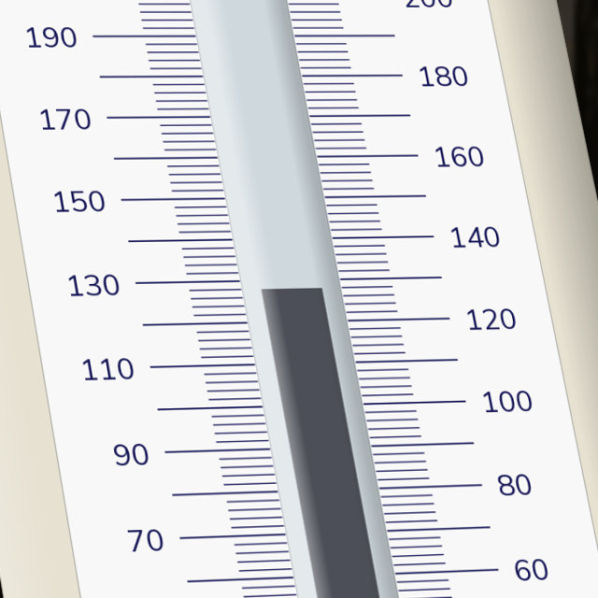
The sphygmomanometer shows **128** mmHg
